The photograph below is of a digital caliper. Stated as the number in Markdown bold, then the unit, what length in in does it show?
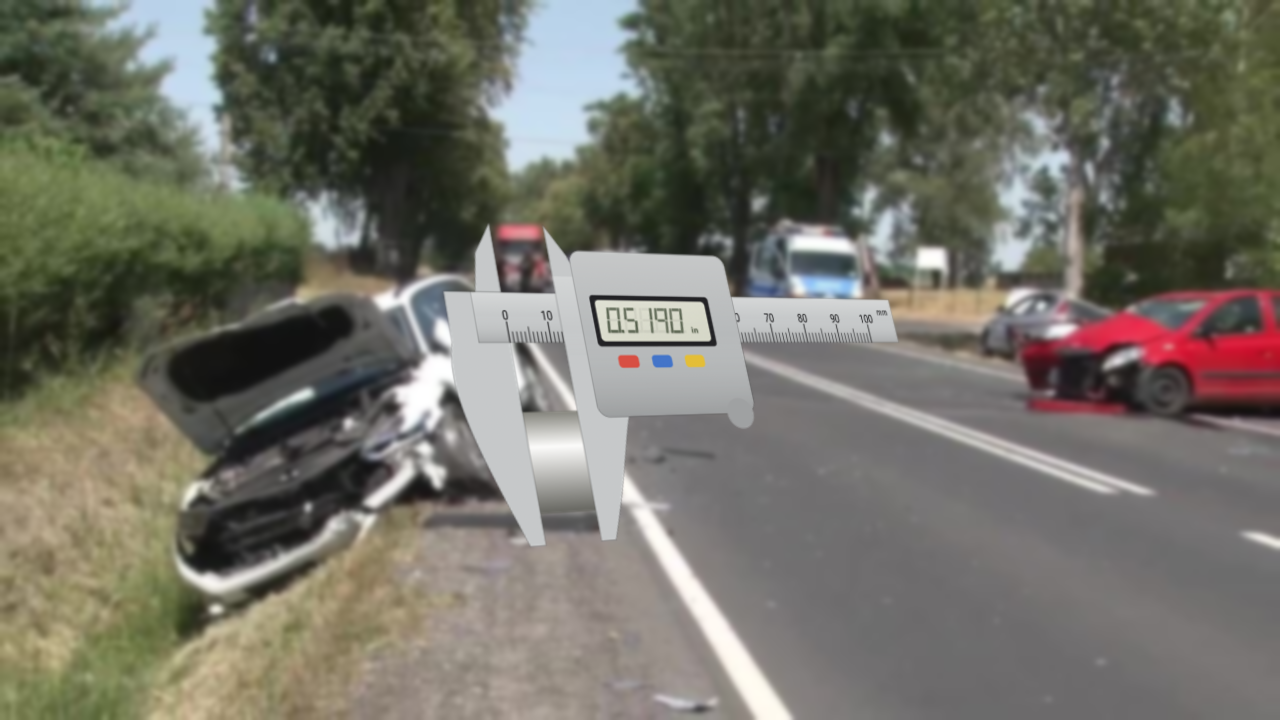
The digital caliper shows **0.5190** in
